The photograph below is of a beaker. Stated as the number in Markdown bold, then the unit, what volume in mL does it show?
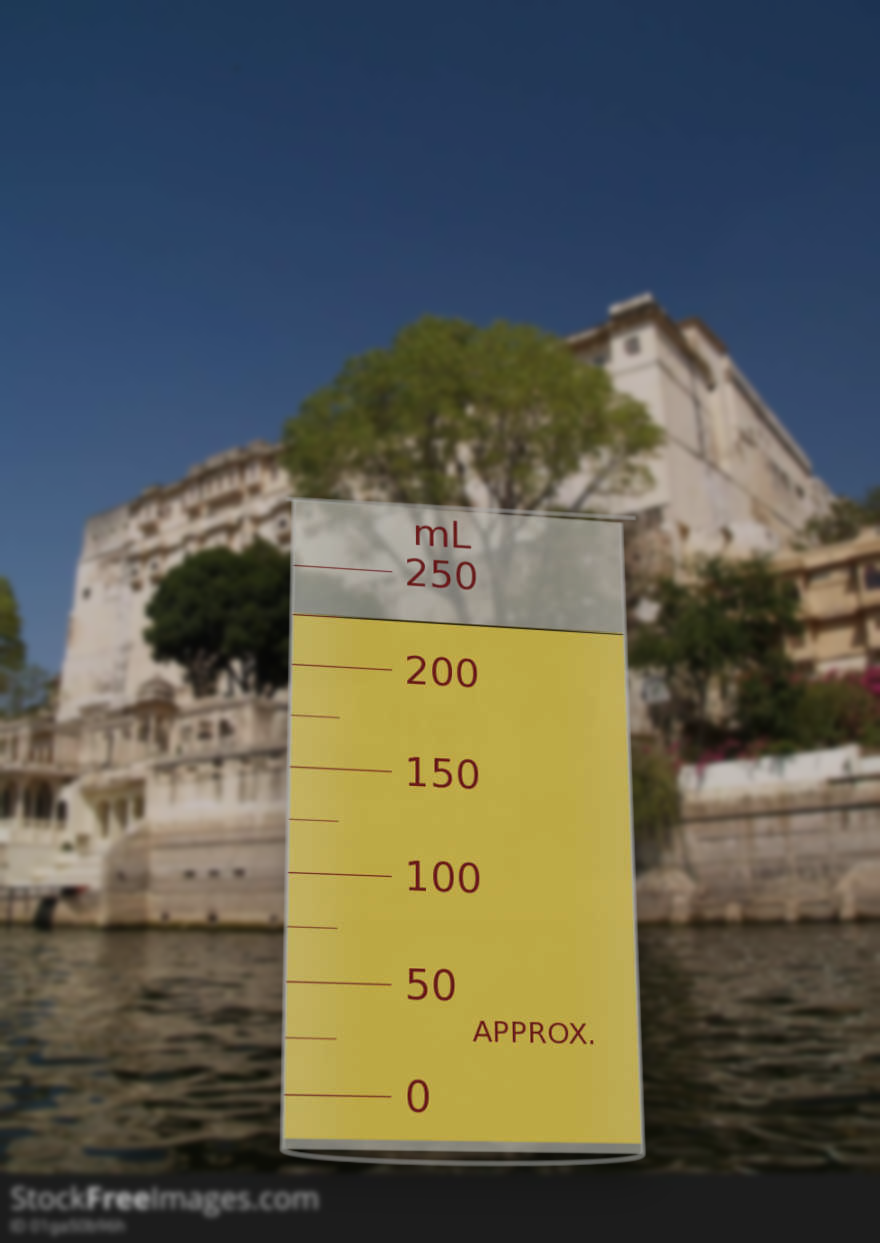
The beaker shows **225** mL
